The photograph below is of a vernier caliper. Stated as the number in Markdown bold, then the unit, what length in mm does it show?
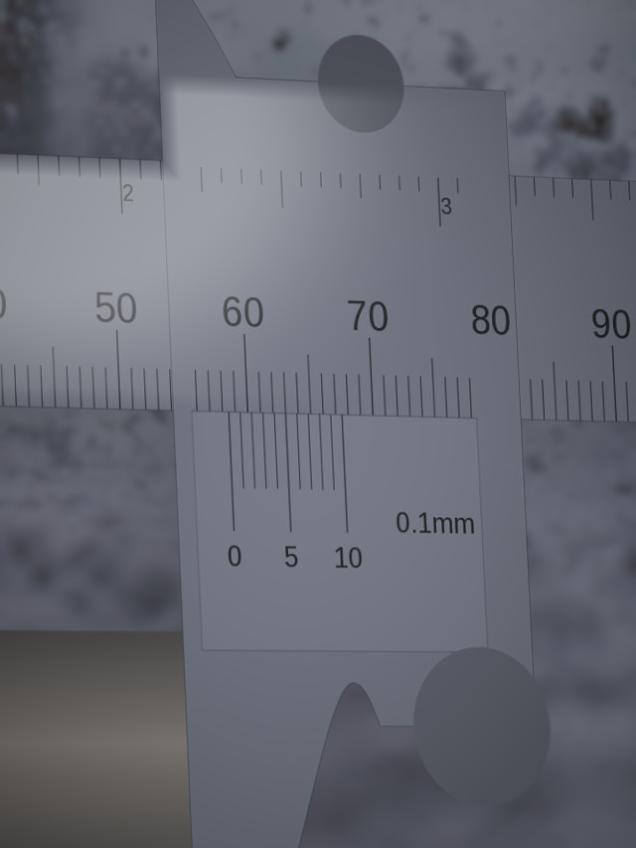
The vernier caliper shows **58.5** mm
